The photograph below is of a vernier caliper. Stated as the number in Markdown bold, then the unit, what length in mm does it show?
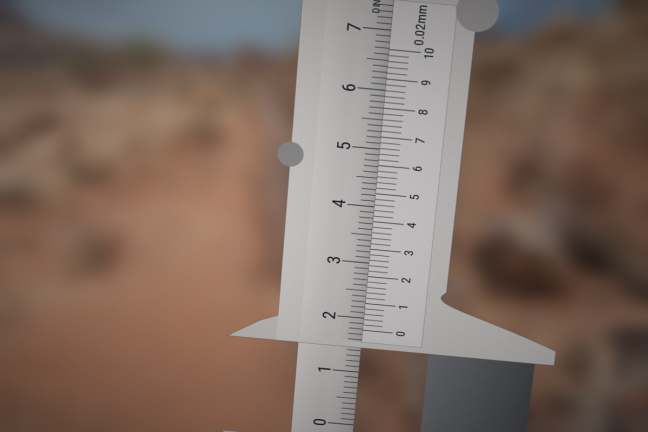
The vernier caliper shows **17.8** mm
